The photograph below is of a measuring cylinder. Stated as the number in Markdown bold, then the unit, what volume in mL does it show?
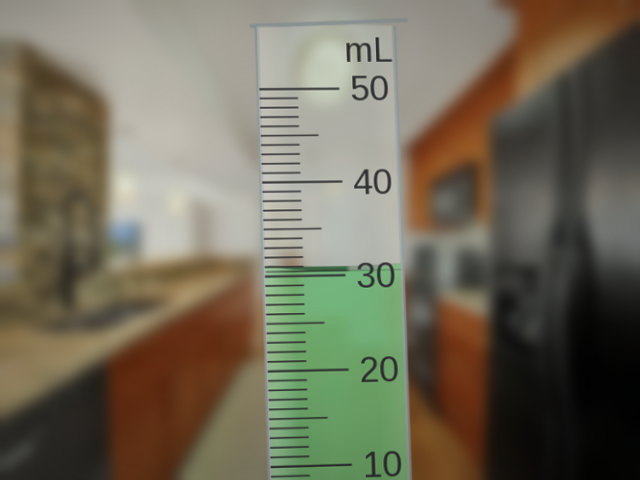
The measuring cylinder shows **30.5** mL
